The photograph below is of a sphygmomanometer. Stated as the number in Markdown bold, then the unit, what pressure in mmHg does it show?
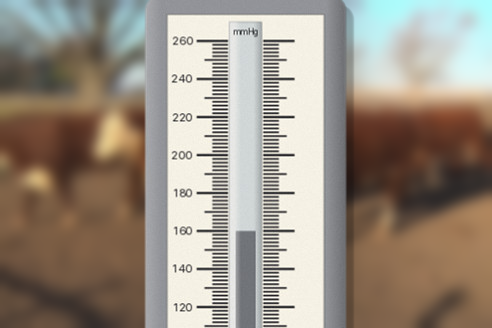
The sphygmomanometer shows **160** mmHg
